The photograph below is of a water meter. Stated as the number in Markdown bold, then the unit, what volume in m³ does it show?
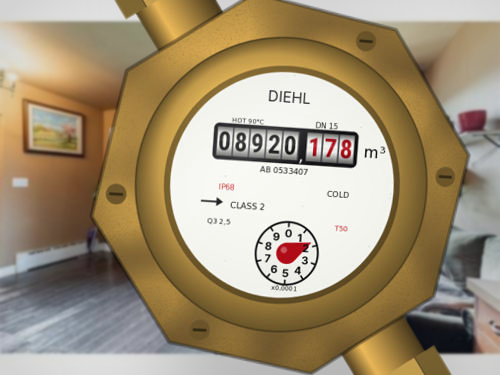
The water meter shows **8920.1781** m³
